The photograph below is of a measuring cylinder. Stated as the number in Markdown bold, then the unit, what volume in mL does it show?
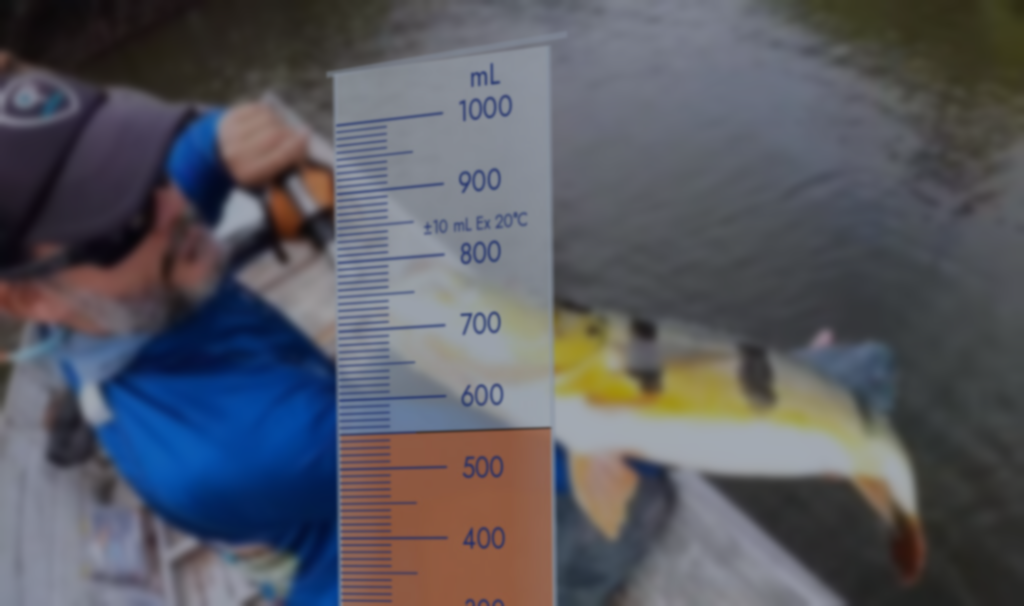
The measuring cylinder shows **550** mL
